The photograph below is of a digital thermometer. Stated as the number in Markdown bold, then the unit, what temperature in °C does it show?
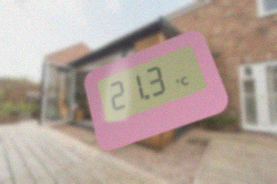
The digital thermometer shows **21.3** °C
